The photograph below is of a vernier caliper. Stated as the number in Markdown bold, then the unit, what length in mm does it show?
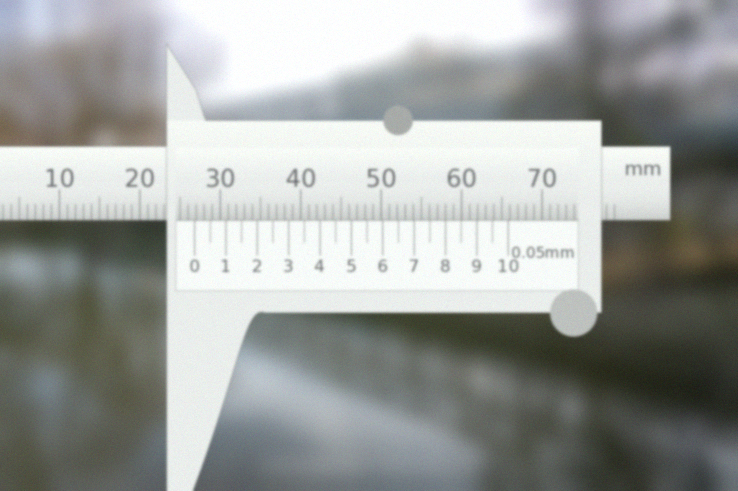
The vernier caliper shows **26.8** mm
